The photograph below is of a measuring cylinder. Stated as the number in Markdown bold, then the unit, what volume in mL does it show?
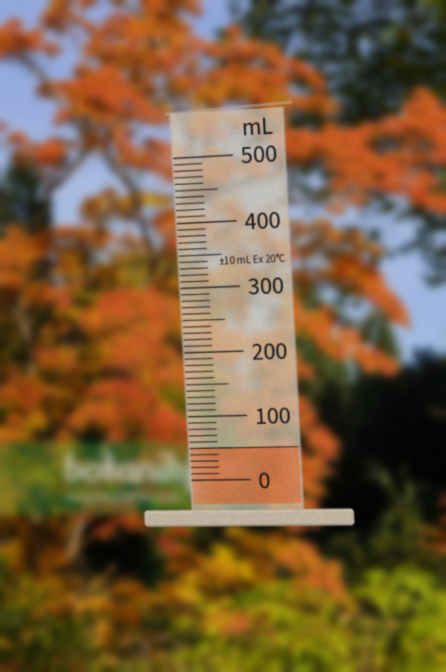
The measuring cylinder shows **50** mL
